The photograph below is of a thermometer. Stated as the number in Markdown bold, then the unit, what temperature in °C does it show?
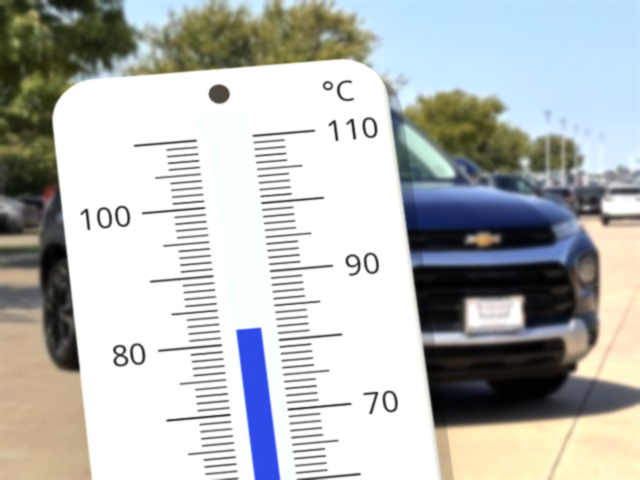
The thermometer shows **82** °C
